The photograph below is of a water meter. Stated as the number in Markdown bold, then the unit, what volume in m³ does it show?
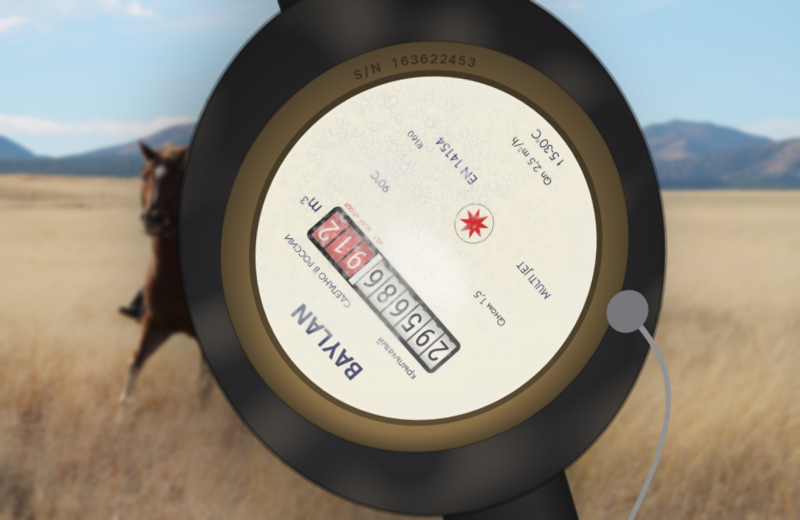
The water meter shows **295686.912** m³
